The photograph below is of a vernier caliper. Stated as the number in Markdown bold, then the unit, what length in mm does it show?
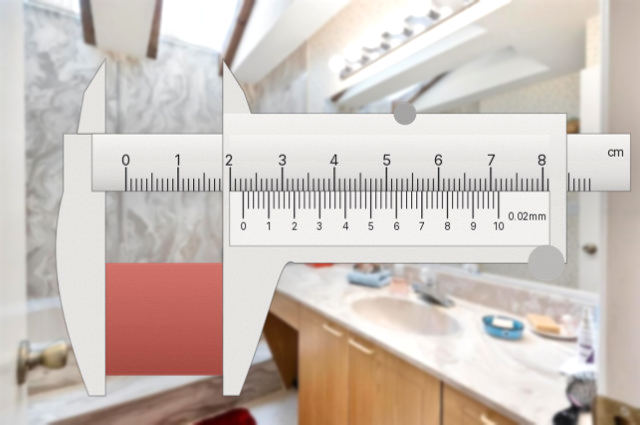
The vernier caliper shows **22.5** mm
